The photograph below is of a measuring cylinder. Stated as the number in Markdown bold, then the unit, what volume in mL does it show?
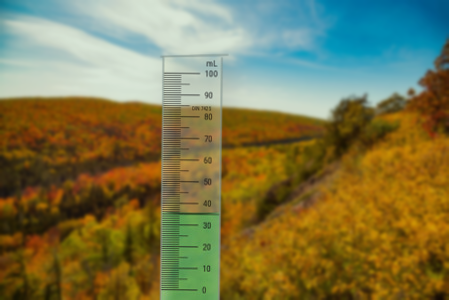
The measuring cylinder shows **35** mL
